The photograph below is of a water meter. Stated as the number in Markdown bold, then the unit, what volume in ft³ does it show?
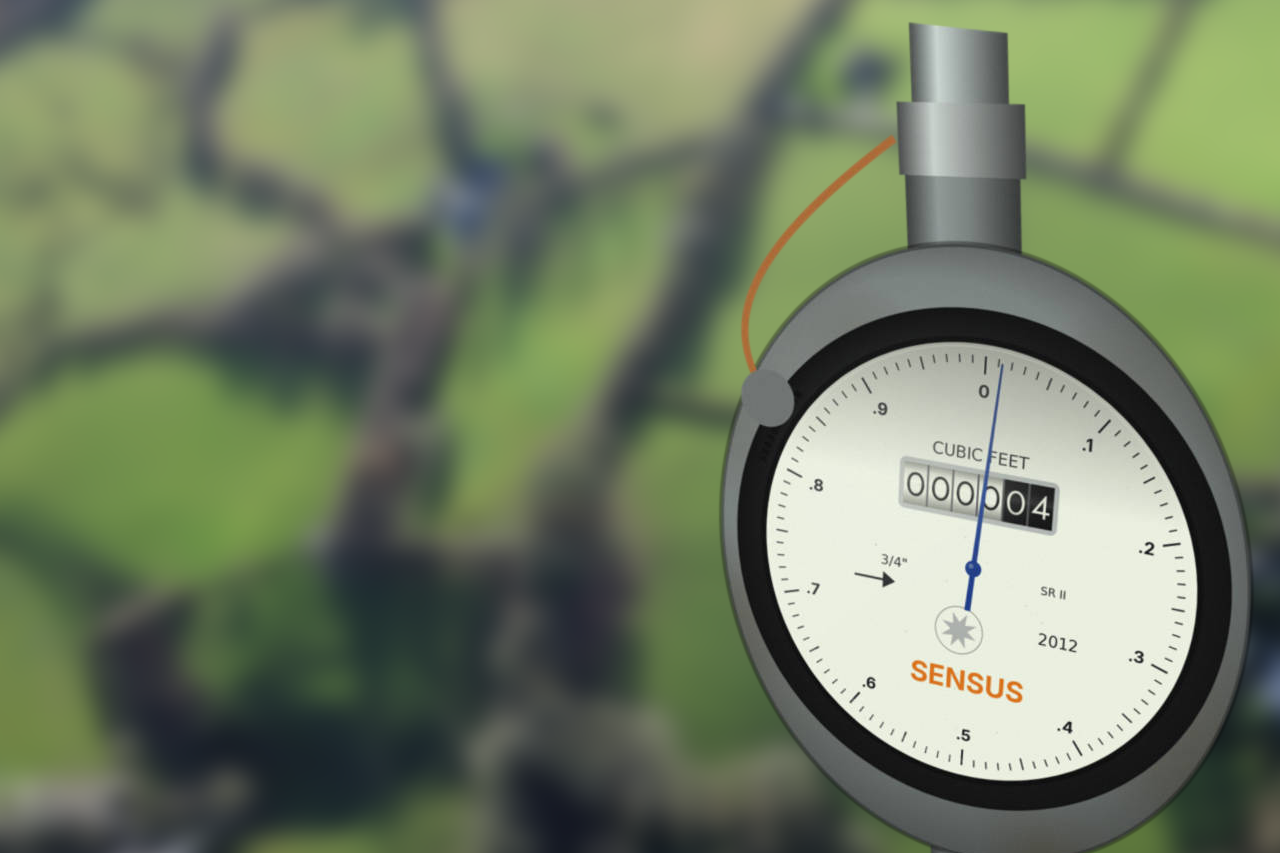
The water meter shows **4.01** ft³
